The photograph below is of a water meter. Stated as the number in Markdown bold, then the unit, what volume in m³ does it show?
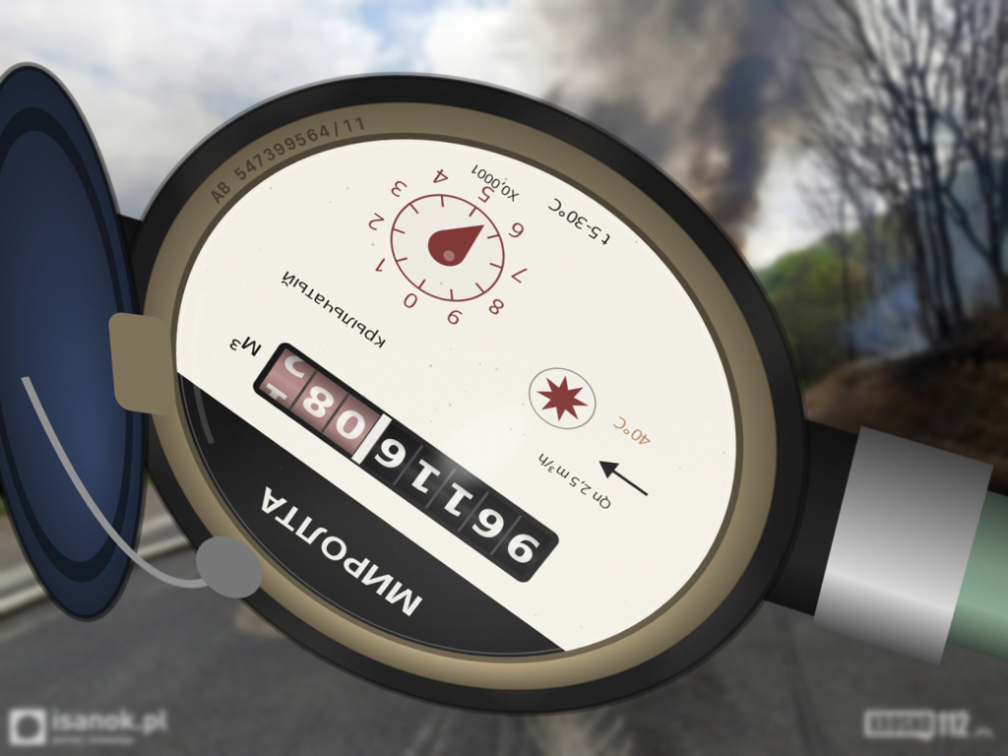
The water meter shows **96116.0815** m³
